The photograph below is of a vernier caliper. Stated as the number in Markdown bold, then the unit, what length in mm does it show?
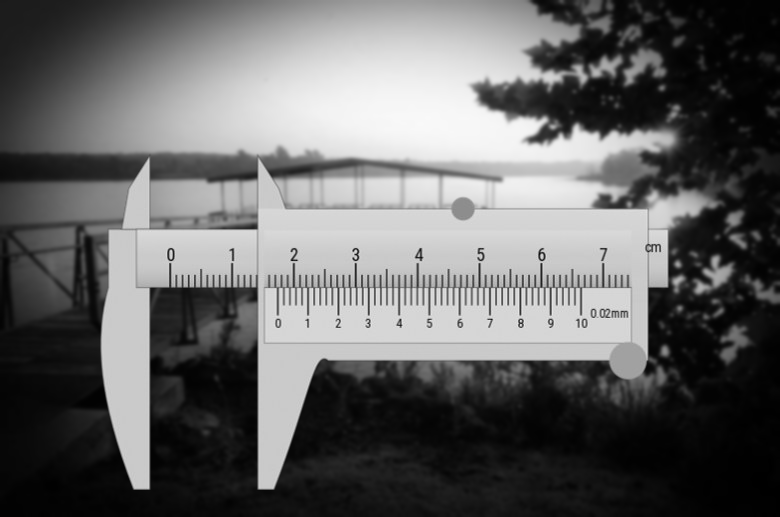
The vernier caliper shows **17.4** mm
